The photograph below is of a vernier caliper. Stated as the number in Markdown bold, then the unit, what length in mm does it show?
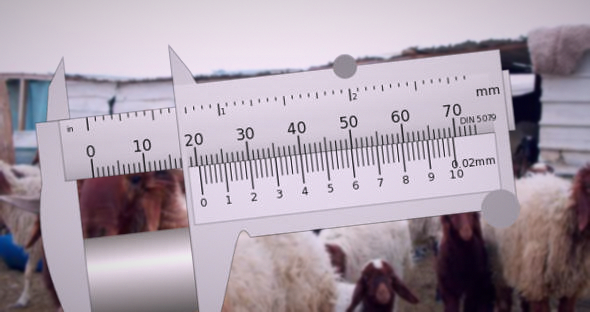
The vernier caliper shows **20.5** mm
